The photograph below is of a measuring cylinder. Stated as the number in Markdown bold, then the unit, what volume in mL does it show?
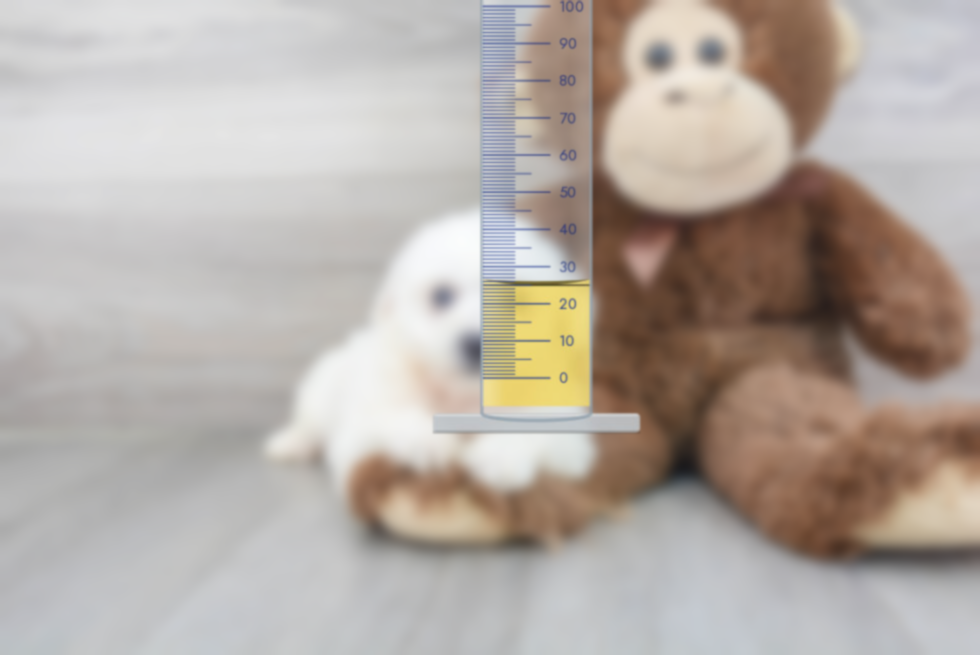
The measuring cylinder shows **25** mL
